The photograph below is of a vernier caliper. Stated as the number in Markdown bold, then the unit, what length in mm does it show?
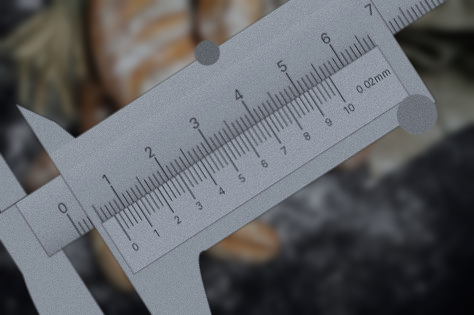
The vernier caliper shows **7.5** mm
